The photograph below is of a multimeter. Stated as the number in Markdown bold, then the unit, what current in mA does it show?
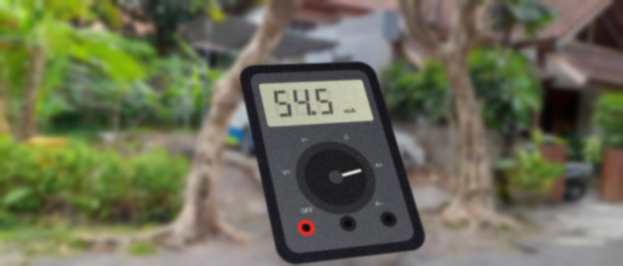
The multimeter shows **54.5** mA
